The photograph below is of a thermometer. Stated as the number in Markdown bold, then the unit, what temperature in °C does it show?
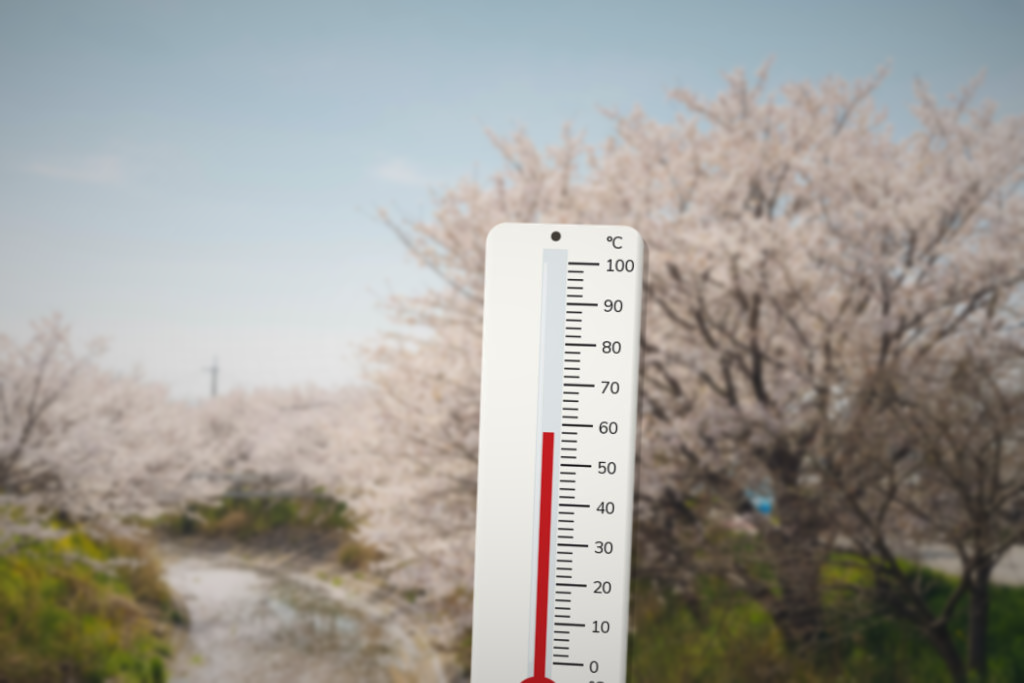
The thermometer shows **58** °C
